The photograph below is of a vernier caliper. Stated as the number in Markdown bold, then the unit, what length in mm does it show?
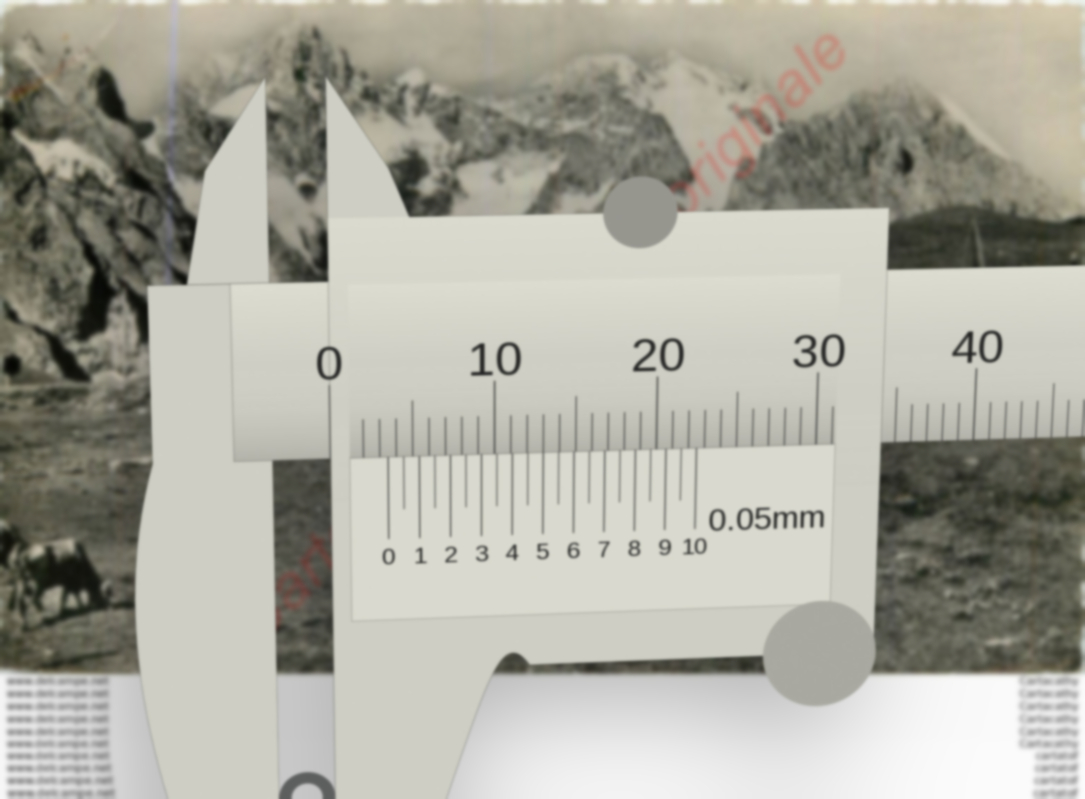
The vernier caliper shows **3.5** mm
